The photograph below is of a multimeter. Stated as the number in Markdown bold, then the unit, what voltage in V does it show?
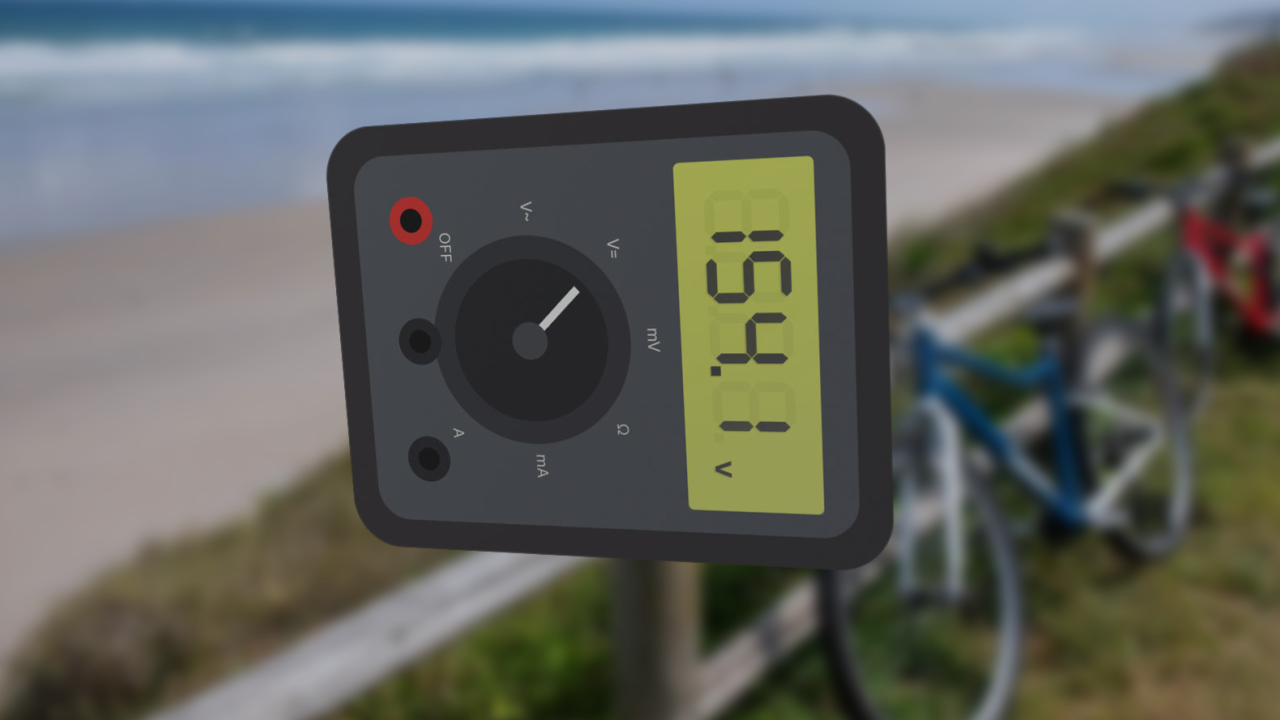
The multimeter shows **154.1** V
